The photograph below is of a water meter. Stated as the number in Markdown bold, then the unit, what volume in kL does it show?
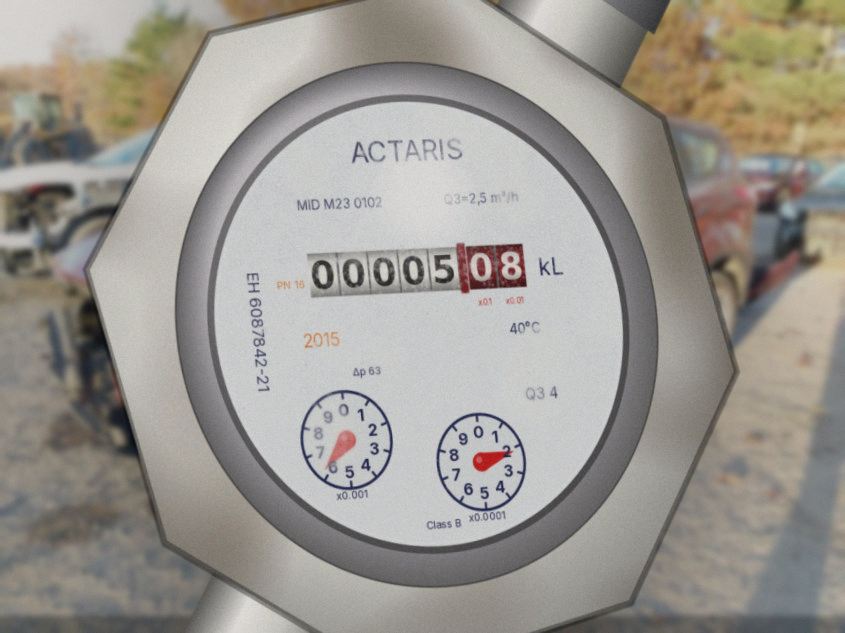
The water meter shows **5.0862** kL
